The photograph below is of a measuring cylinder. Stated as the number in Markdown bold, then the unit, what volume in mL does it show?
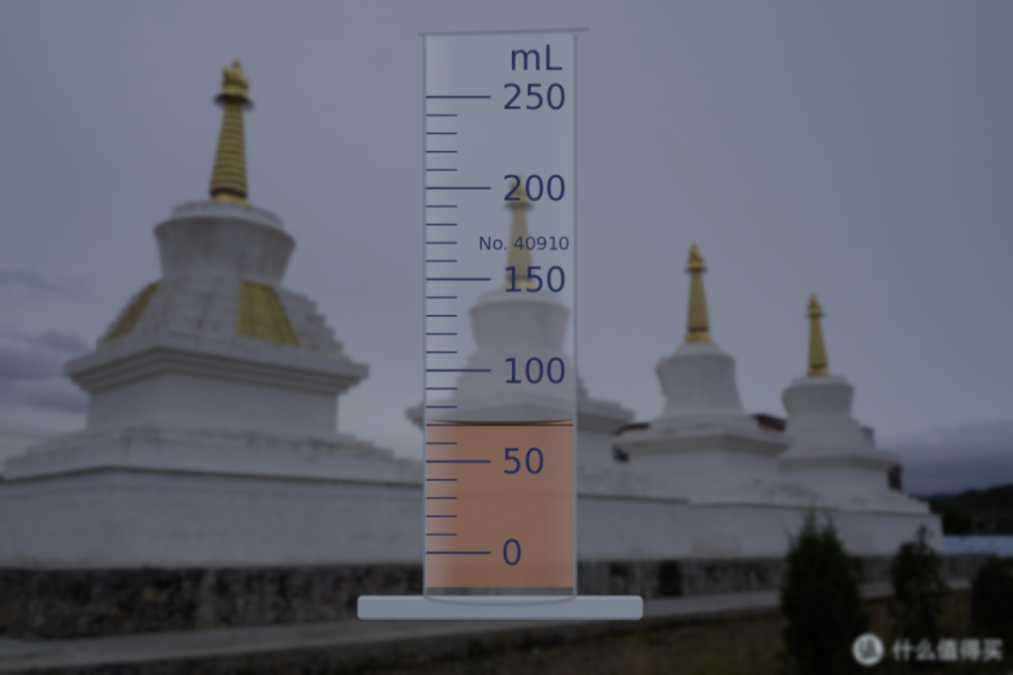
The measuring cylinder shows **70** mL
